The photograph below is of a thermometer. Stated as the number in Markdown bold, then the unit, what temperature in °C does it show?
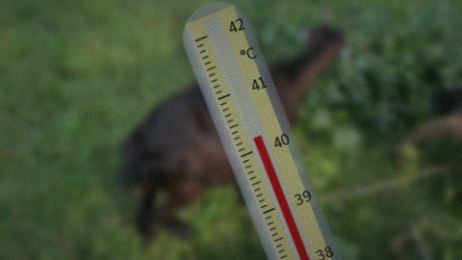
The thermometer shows **40.2** °C
